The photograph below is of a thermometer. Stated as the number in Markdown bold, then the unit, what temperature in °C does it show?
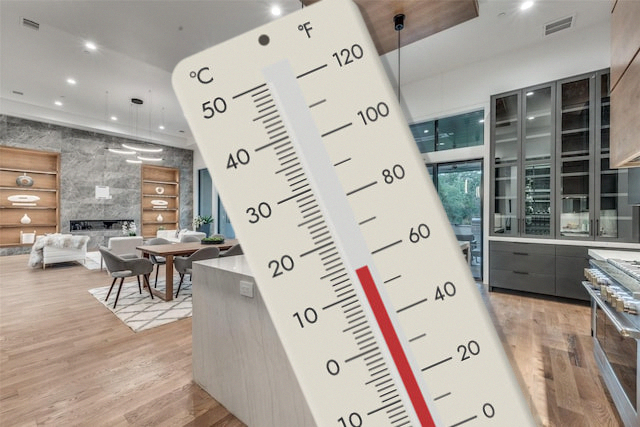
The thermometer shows **14** °C
